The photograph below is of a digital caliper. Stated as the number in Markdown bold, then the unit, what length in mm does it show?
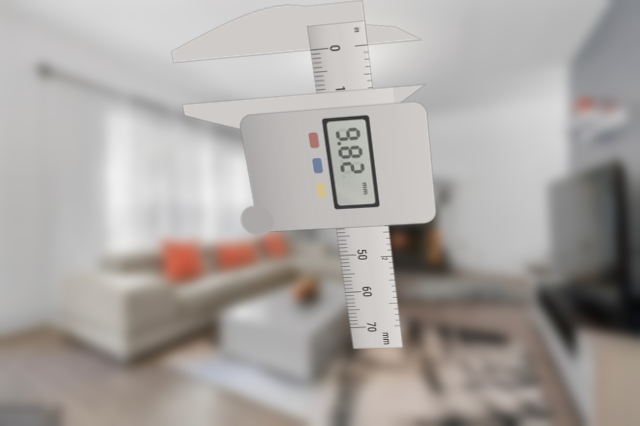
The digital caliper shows **9.82** mm
